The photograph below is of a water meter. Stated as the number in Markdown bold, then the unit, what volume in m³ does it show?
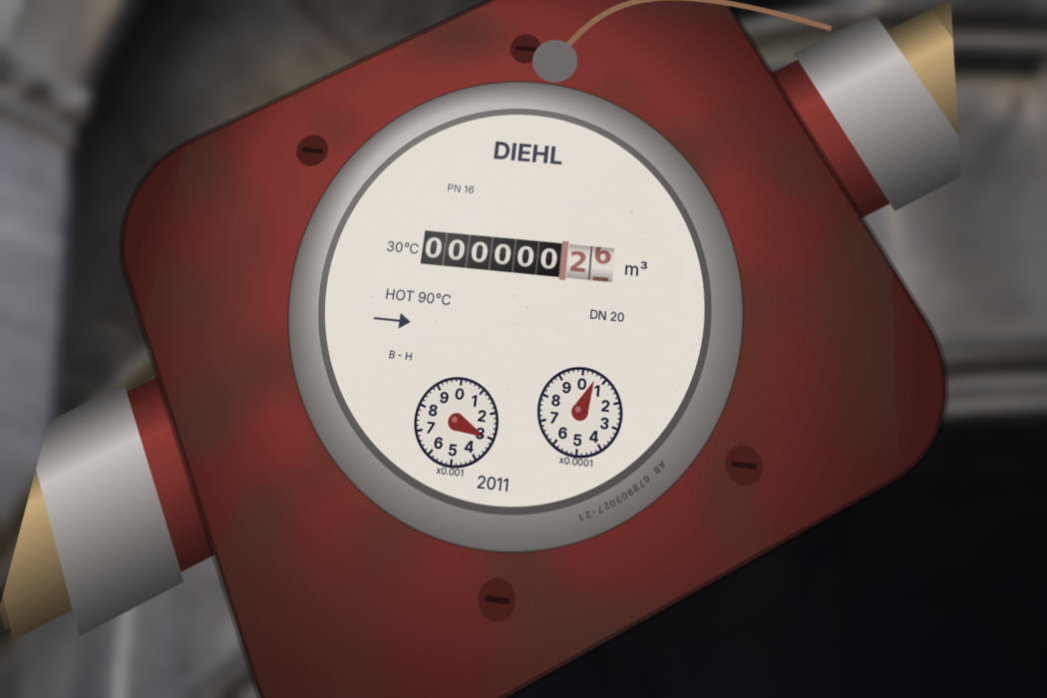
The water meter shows **0.2630** m³
